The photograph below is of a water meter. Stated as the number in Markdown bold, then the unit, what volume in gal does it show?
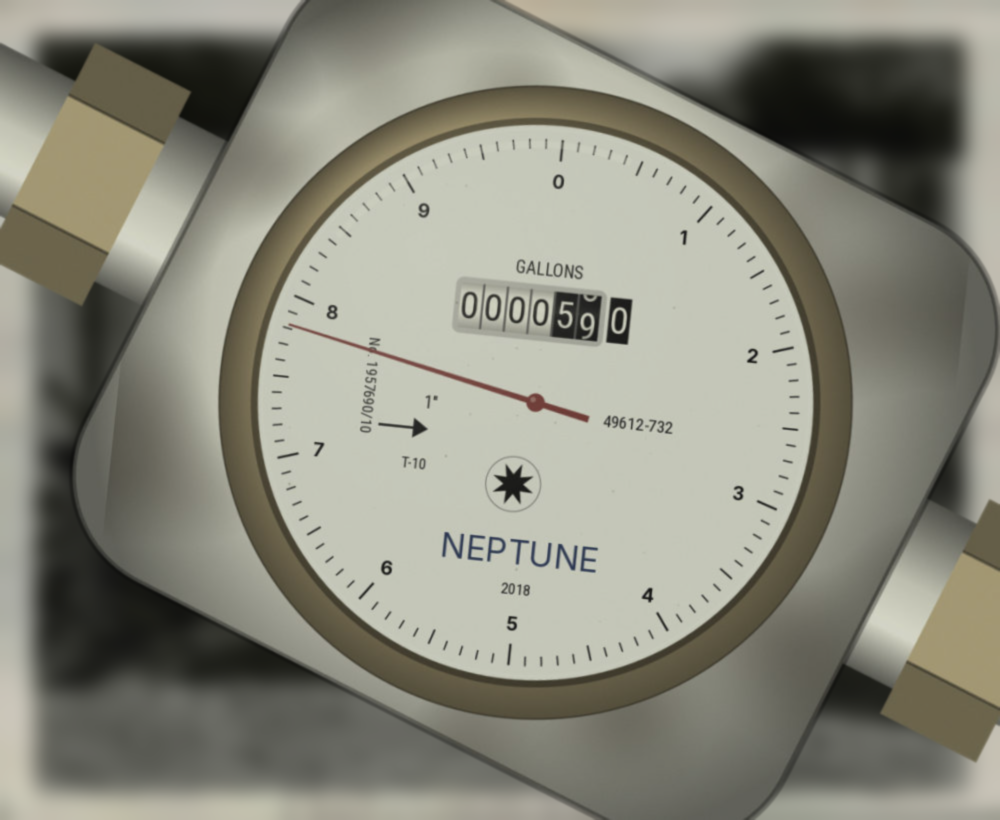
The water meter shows **587.8** gal
